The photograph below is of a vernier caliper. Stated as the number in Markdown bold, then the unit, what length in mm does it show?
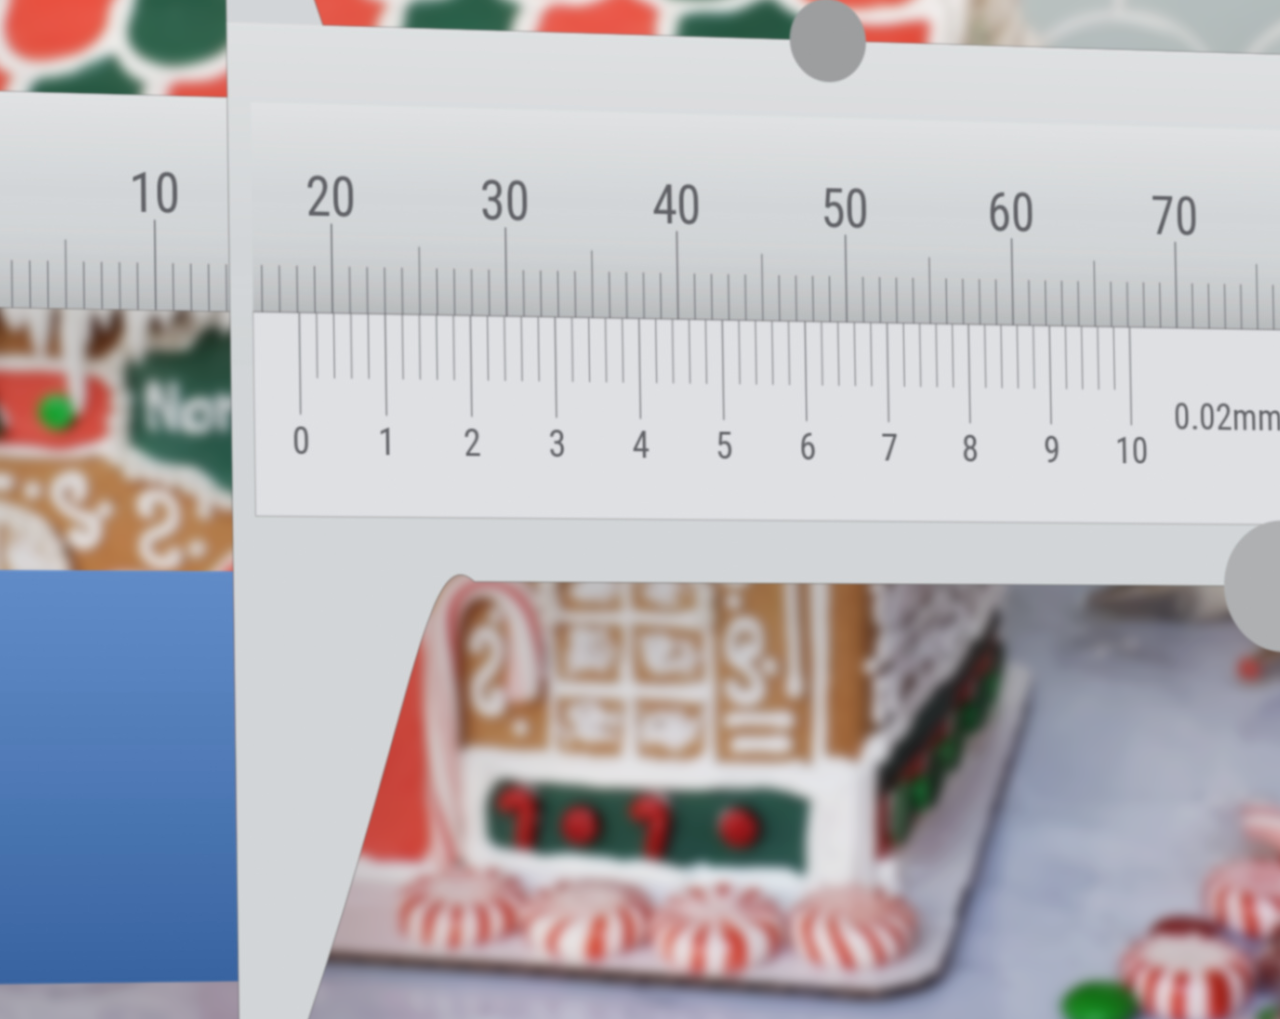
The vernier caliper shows **18.1** mm
